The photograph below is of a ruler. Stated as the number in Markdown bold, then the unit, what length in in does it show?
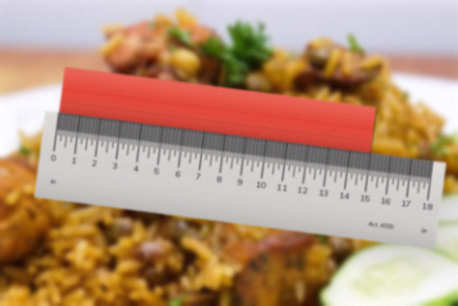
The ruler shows **15** in
